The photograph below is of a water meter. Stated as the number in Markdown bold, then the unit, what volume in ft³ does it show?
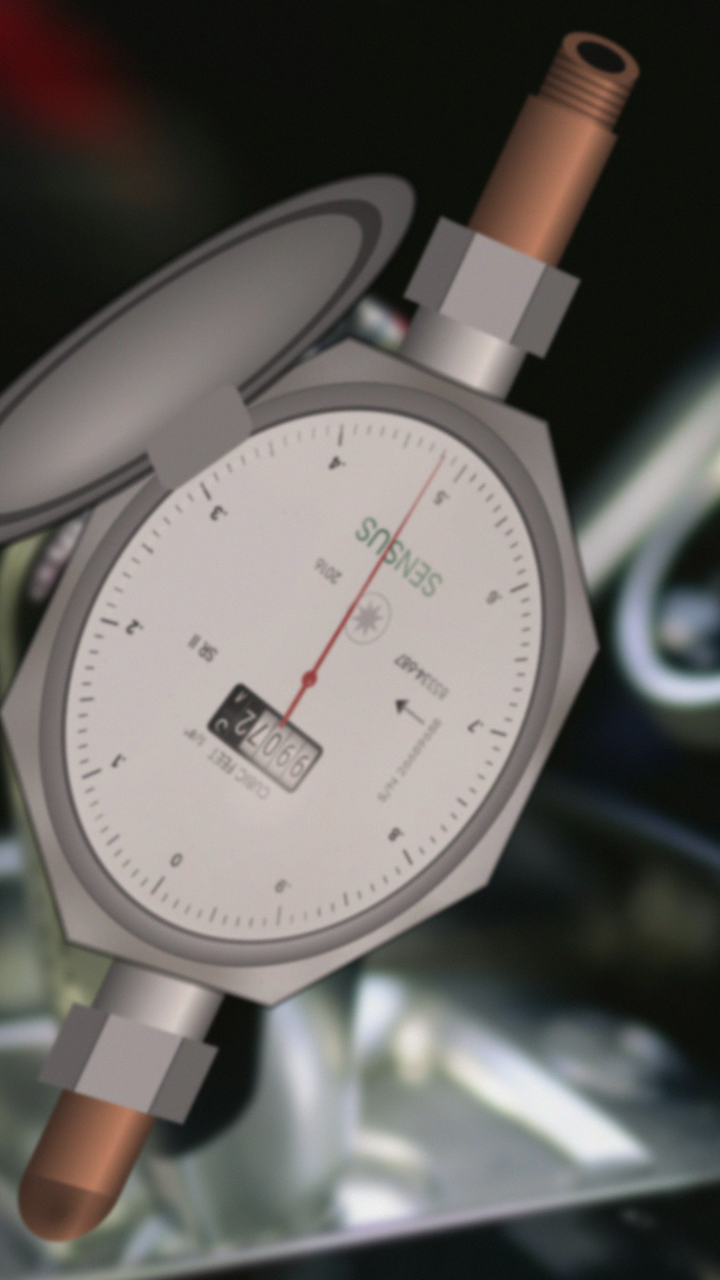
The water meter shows **990723.48** ft³
